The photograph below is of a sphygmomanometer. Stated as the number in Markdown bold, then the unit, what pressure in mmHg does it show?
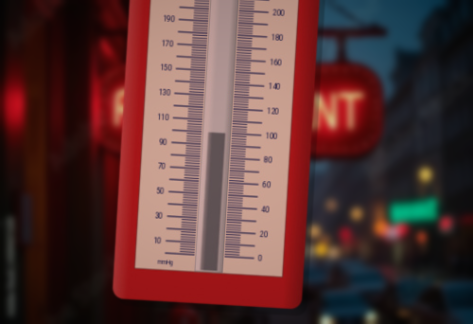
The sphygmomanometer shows **100** mmHg
